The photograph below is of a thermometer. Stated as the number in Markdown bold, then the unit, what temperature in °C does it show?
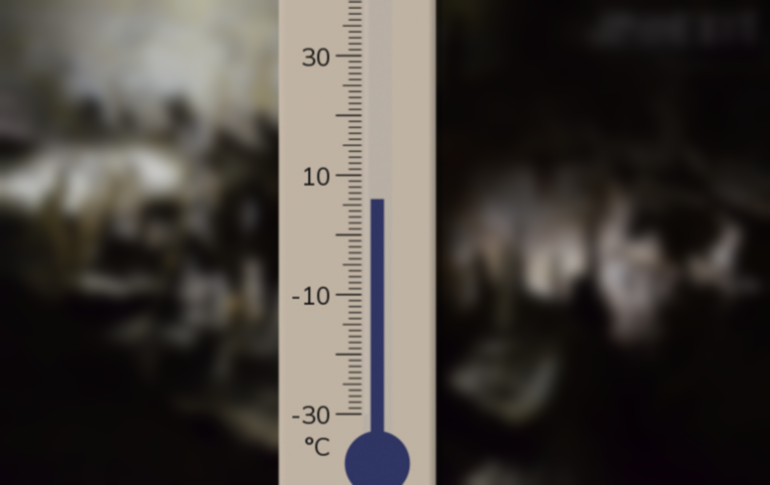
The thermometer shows **6** °C
